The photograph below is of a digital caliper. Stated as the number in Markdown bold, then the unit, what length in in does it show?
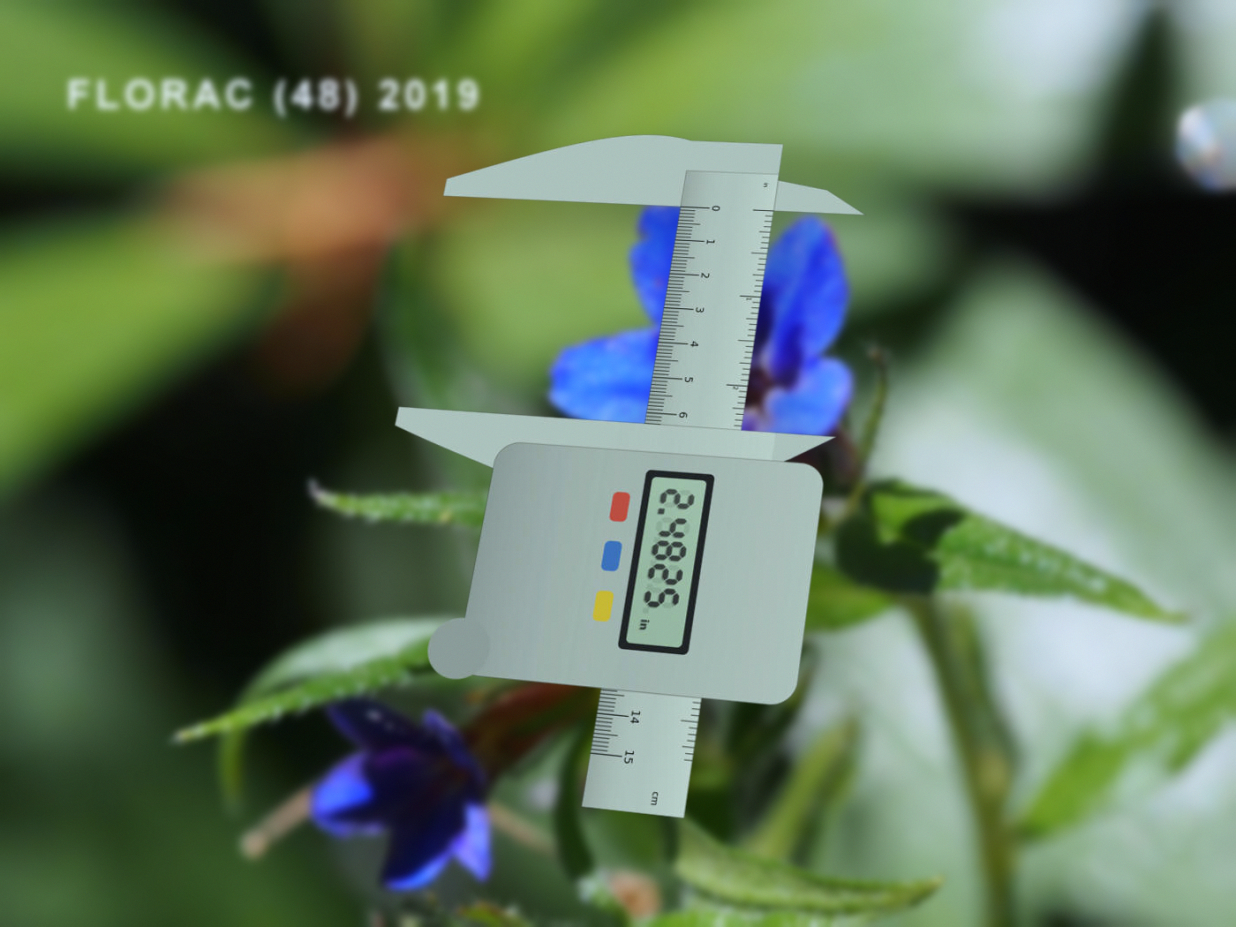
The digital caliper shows **2.4825** in
